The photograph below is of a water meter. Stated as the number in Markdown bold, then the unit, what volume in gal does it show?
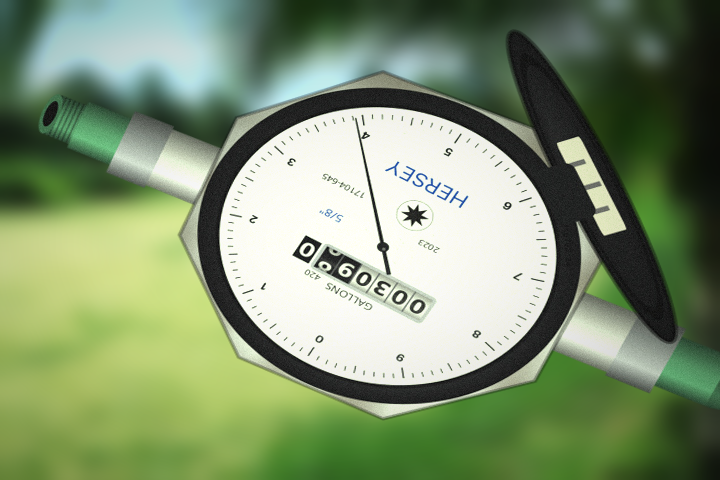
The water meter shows **30983.9** gal
